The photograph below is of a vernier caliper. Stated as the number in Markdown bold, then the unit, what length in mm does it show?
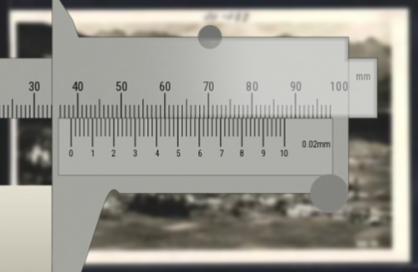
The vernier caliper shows **38.5** mm
